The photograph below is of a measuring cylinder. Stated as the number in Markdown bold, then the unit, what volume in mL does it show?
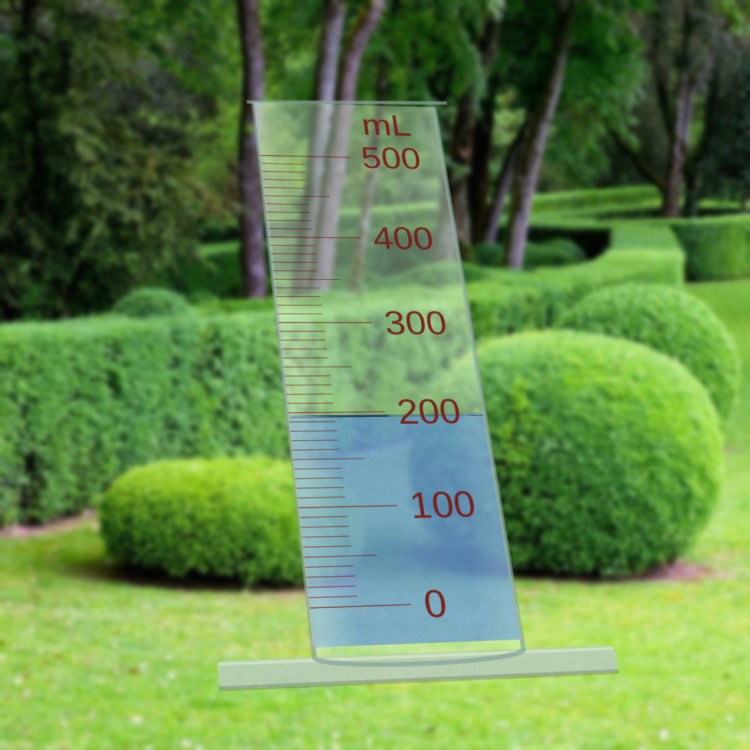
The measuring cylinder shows **195** mL
